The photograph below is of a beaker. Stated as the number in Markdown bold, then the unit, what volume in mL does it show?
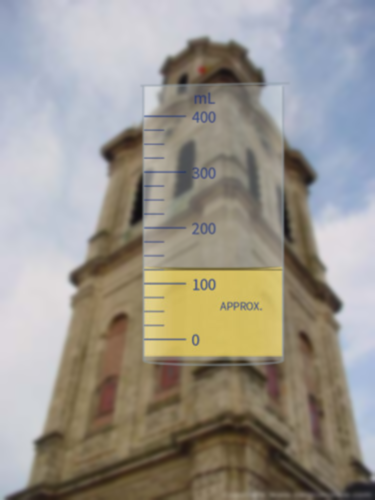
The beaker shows **125** mL
